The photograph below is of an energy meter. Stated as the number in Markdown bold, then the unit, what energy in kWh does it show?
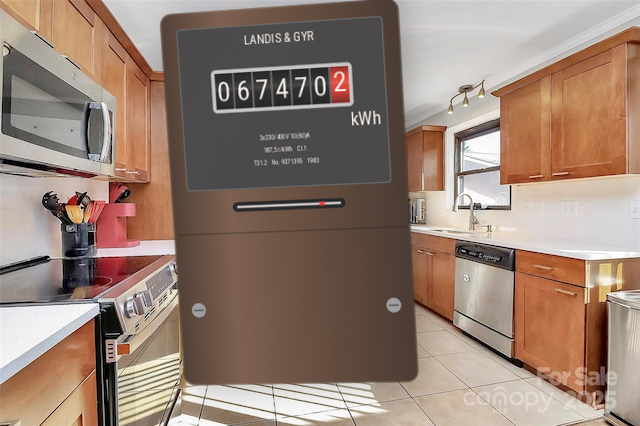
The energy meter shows **67470.2** kWh
